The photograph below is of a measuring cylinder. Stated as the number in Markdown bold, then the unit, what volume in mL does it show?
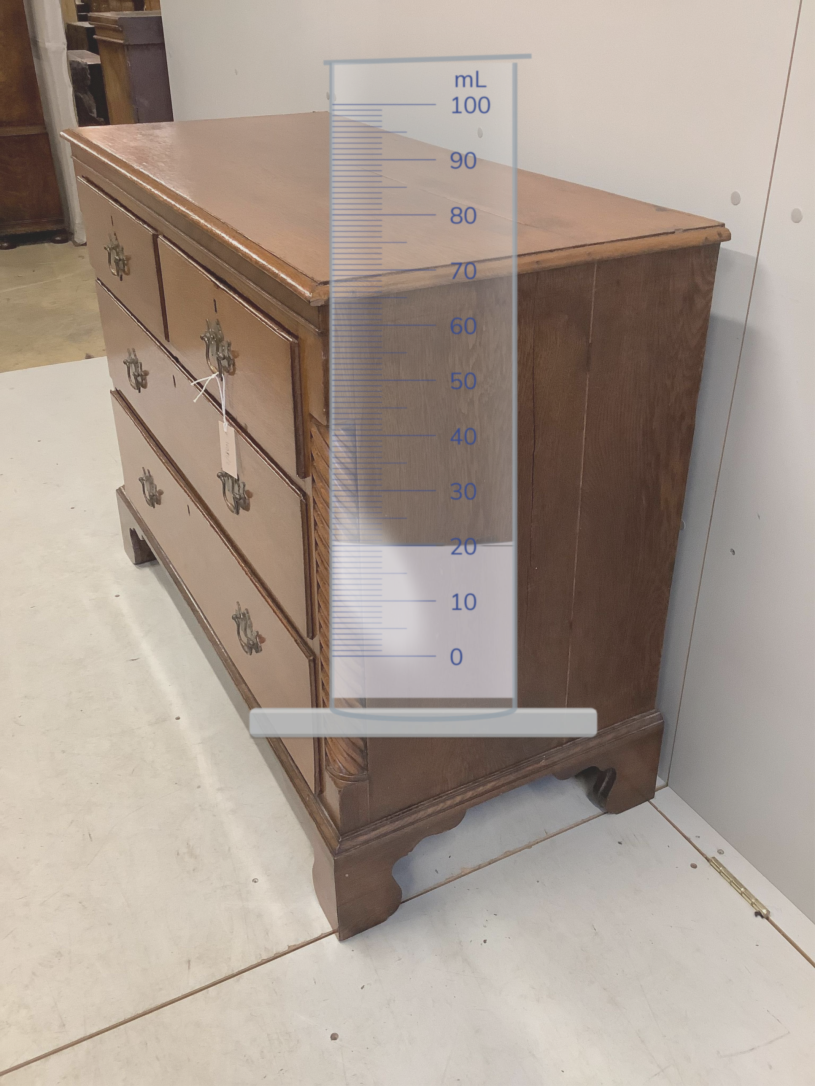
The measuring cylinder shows **20** mL
